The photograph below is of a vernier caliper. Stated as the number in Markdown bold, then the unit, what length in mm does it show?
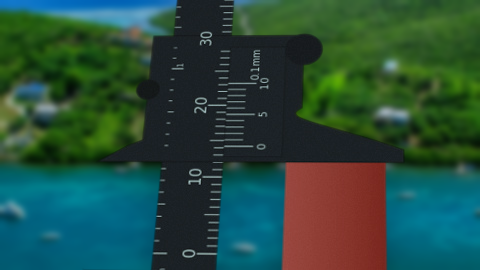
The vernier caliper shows **14.2** mm
